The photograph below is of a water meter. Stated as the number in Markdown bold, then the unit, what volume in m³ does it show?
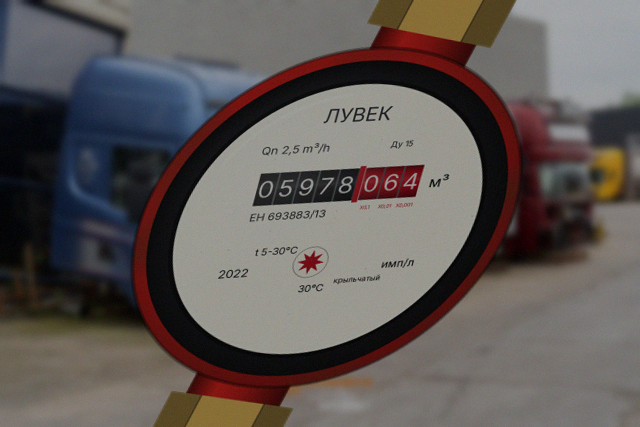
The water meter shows **5978.064** m³
